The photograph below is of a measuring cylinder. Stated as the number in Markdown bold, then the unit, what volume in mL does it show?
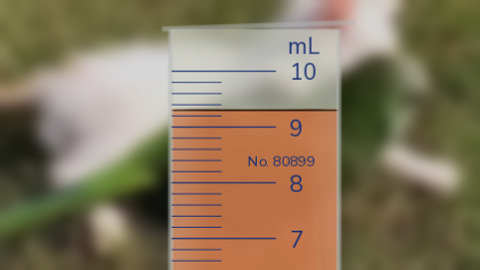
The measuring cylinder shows **9.3** mL
